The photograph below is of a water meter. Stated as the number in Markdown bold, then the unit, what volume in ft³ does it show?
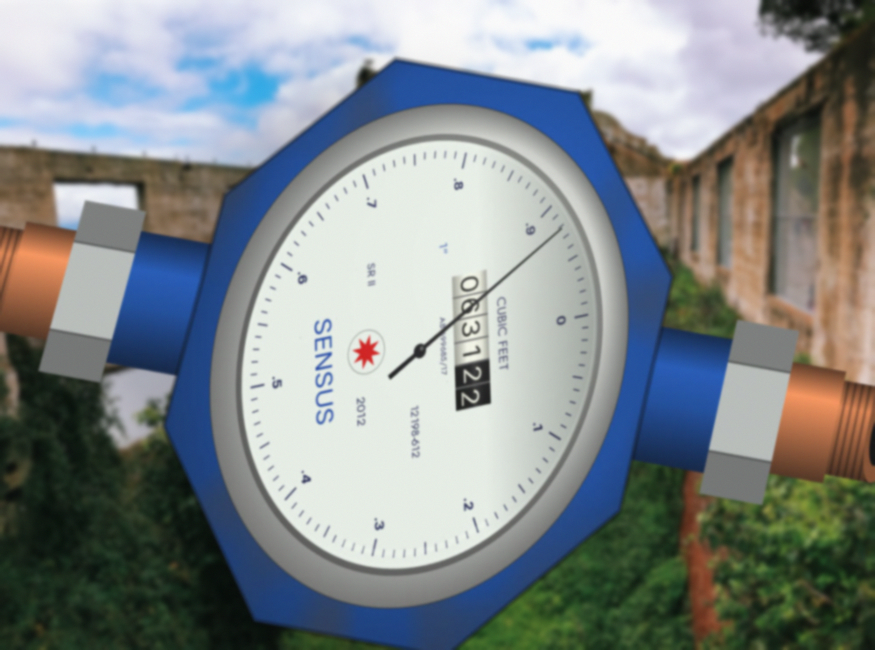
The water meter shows **63121.92** ft³
